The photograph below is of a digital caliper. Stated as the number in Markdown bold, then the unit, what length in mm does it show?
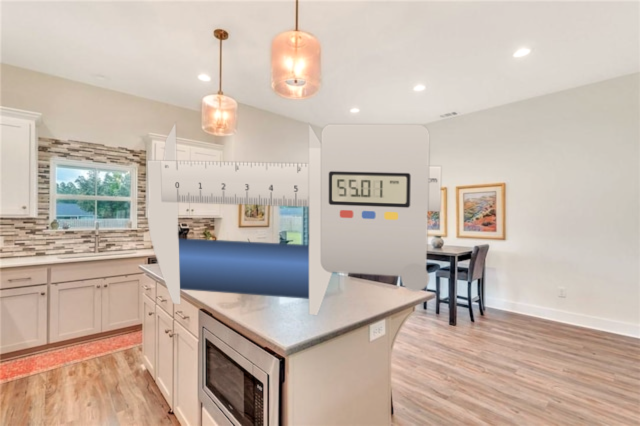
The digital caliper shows **55.01** mm
